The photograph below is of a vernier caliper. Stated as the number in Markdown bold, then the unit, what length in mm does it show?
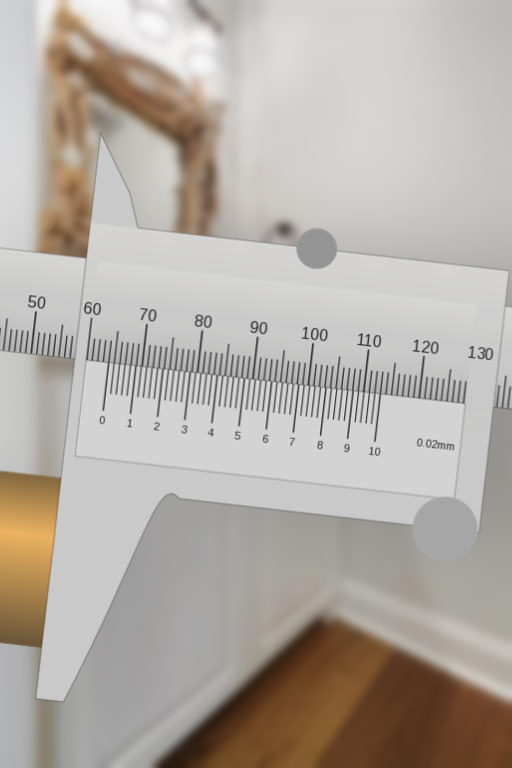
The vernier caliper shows **64.0** mm
